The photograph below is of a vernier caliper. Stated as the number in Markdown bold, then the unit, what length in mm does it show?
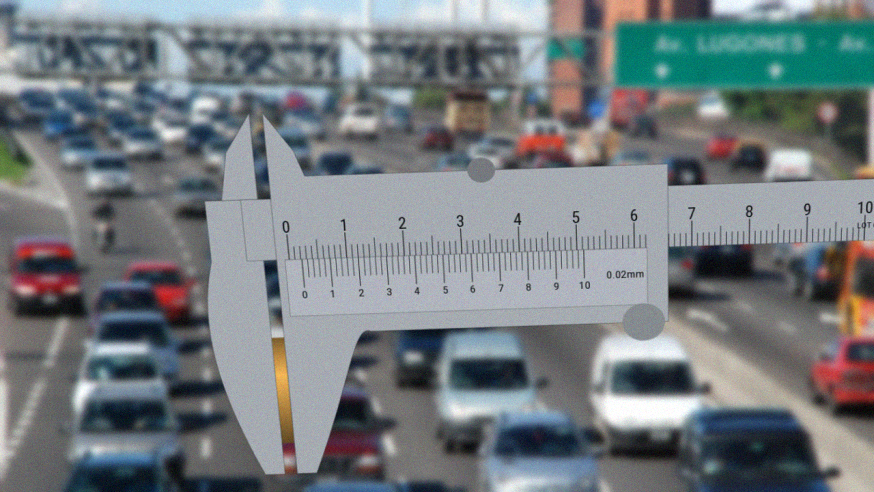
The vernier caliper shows **2.2** mm
